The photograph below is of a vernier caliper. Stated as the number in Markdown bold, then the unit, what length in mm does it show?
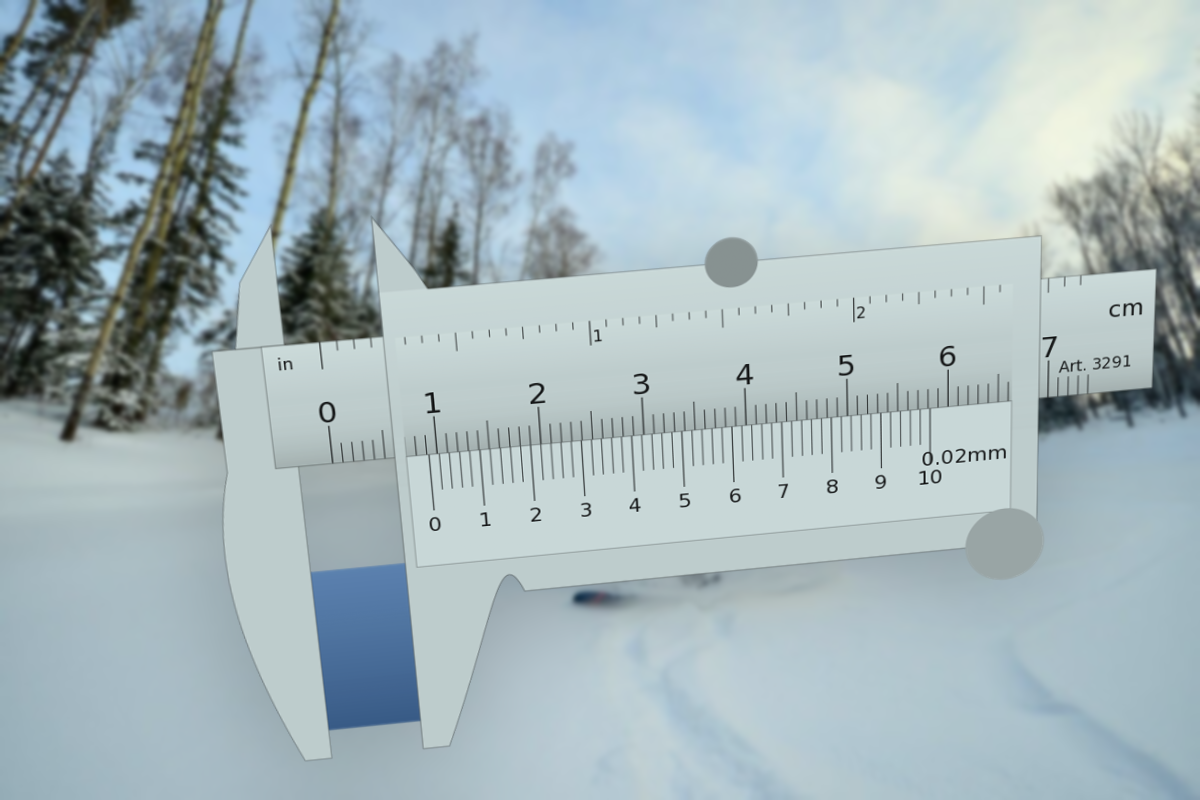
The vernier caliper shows **9.2** mm
